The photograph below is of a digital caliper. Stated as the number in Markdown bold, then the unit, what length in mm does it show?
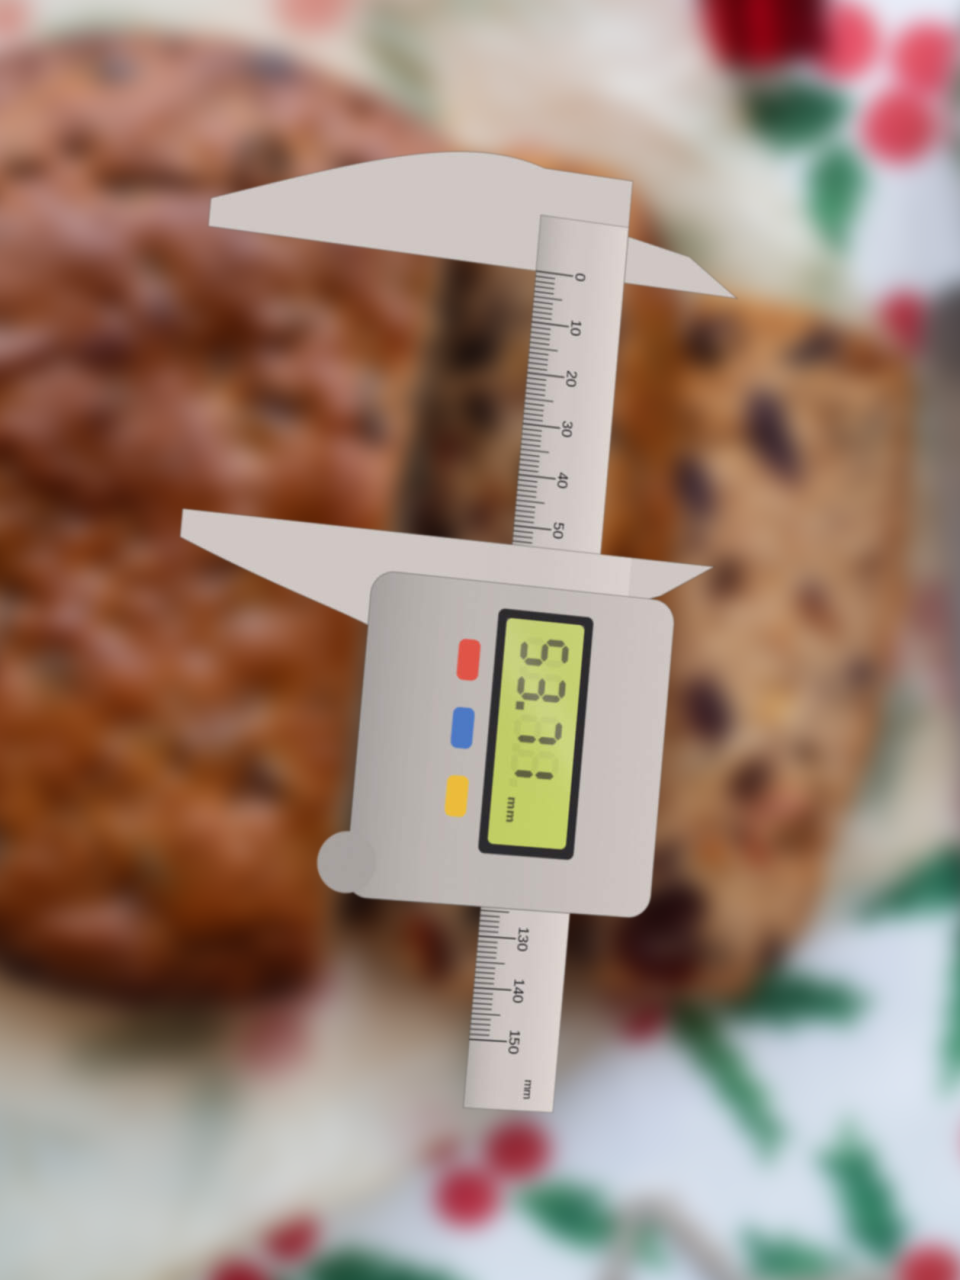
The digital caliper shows **53.71** mm
